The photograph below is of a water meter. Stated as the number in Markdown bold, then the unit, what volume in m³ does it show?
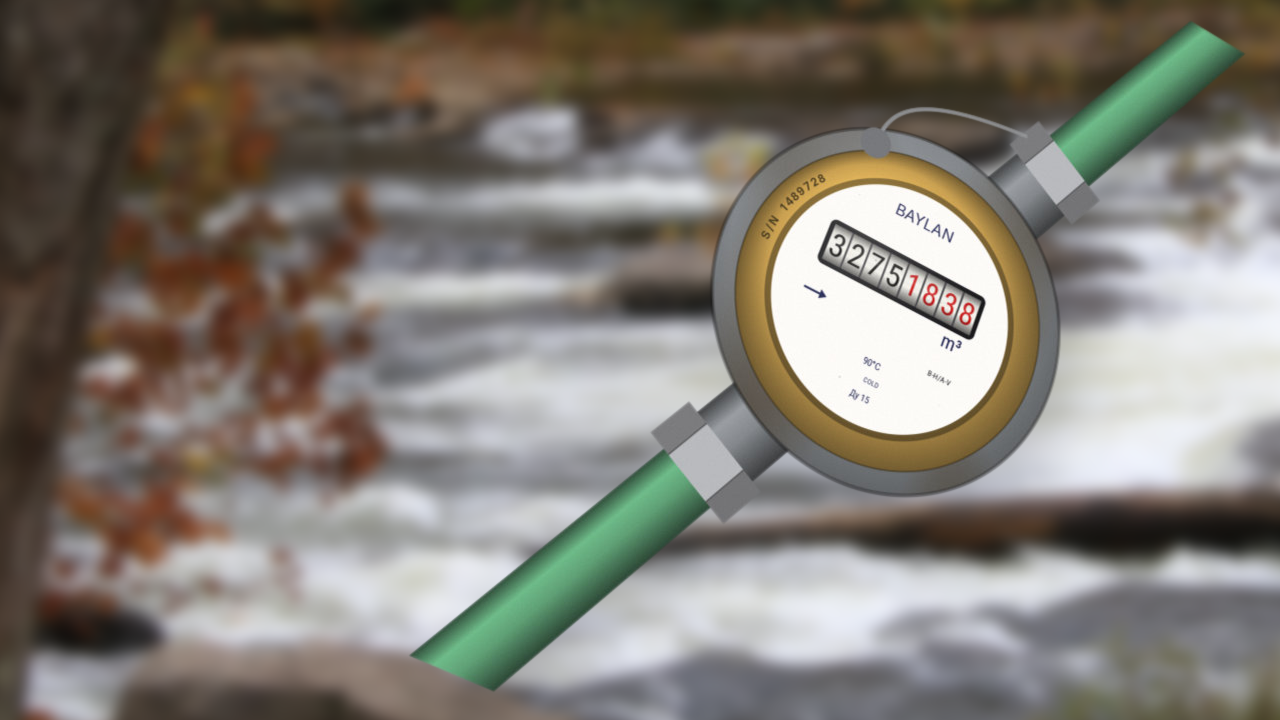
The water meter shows **3275.1838** m³
